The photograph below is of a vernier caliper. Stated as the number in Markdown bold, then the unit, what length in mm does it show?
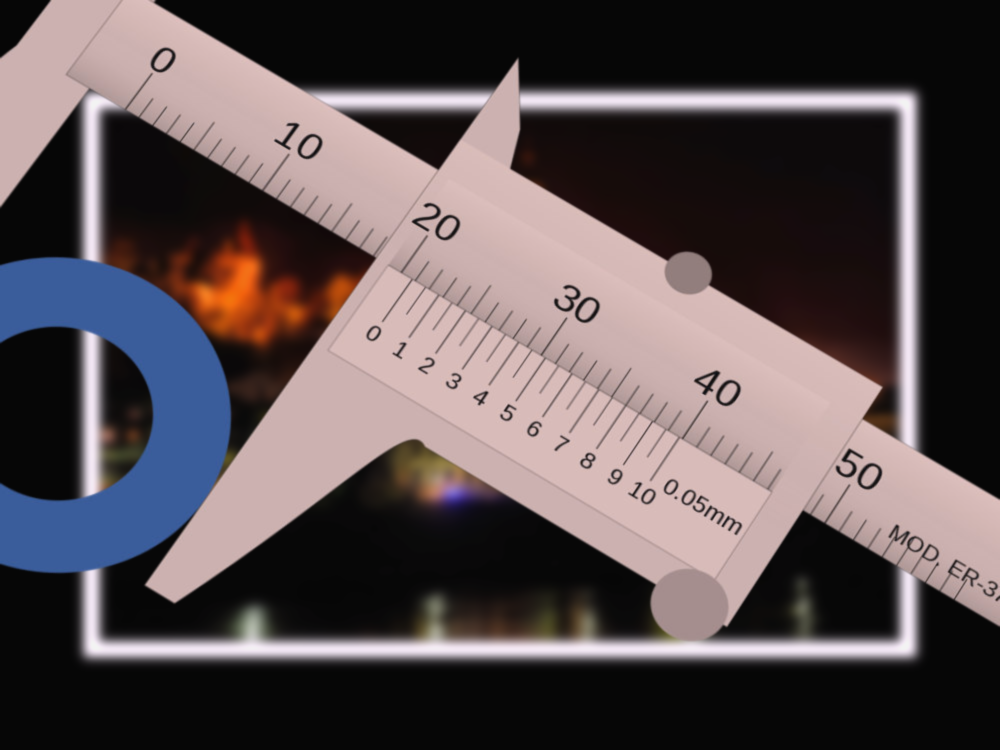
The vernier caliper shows **20.8** mm
